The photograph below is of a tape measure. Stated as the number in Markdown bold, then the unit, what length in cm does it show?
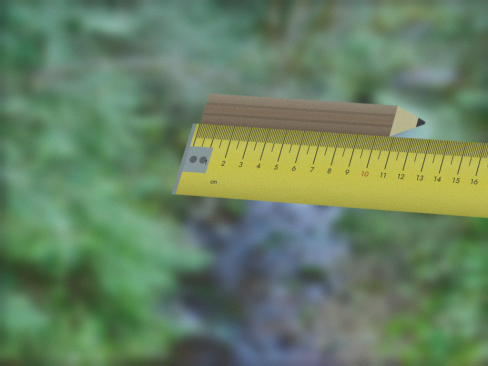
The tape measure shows **12.5** cm
